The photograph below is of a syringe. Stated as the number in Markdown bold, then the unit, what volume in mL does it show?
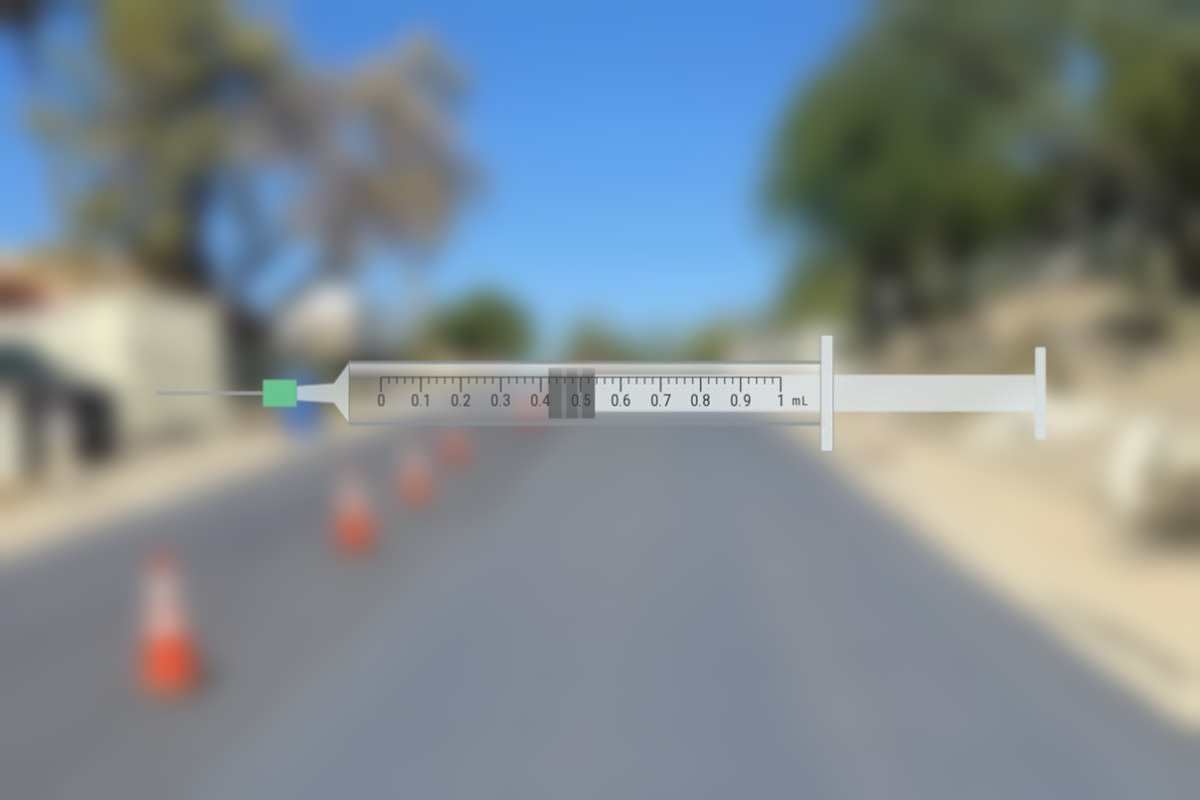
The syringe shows **0.42** mL
